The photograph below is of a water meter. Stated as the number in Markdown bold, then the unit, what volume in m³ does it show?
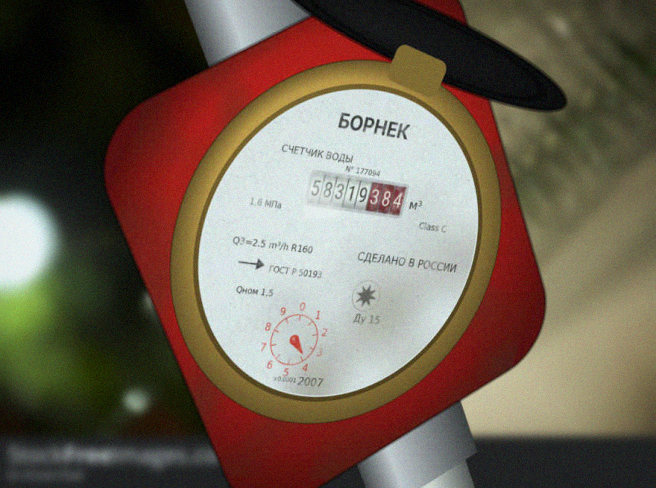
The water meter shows **58319.3843** m³
